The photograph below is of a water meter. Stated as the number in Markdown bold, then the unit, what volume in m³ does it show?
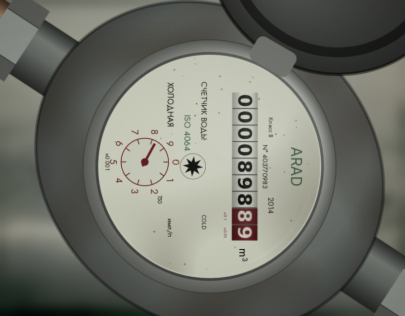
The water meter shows **898.898** m³
